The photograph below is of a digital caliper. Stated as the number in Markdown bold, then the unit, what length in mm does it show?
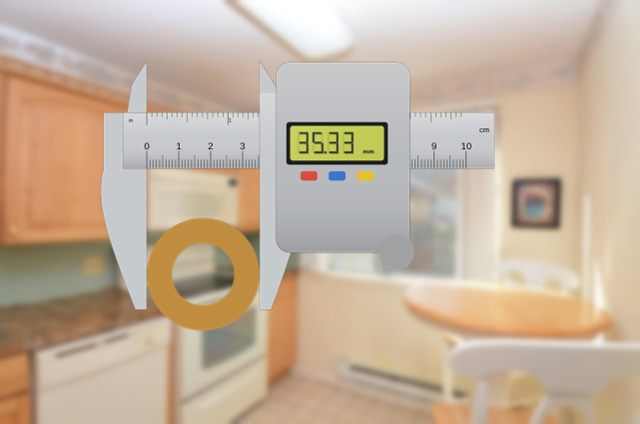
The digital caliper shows **35.33** mm
